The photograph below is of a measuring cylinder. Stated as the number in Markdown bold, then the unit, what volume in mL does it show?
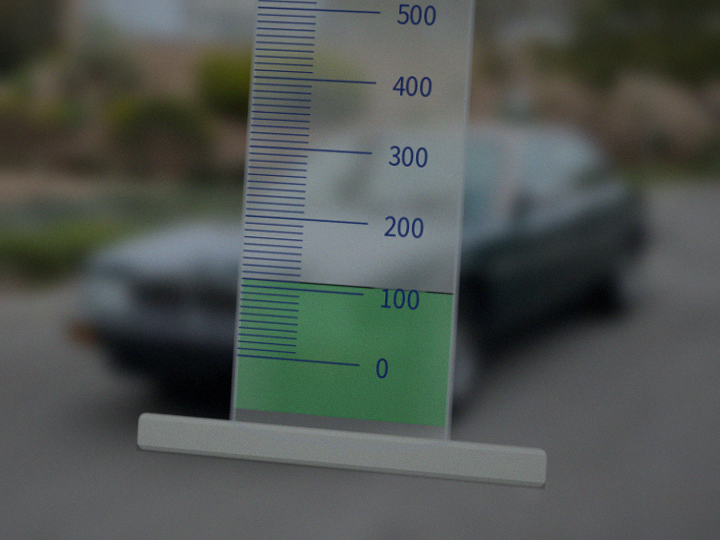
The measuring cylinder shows **110** mL
